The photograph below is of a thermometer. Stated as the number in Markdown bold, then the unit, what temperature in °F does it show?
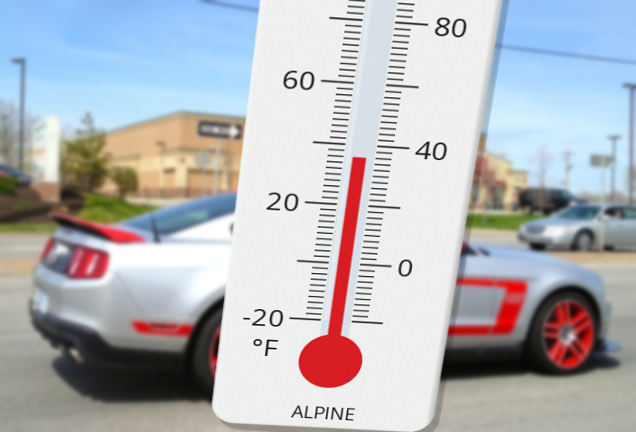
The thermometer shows **36** °F
